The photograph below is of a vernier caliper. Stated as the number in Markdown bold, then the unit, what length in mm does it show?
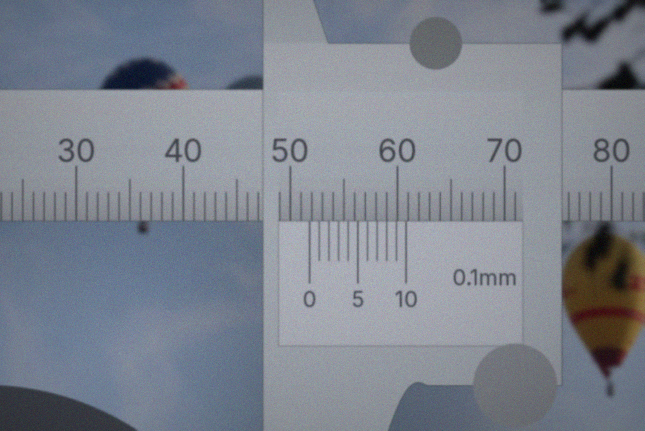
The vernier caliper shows **51.8** mm
